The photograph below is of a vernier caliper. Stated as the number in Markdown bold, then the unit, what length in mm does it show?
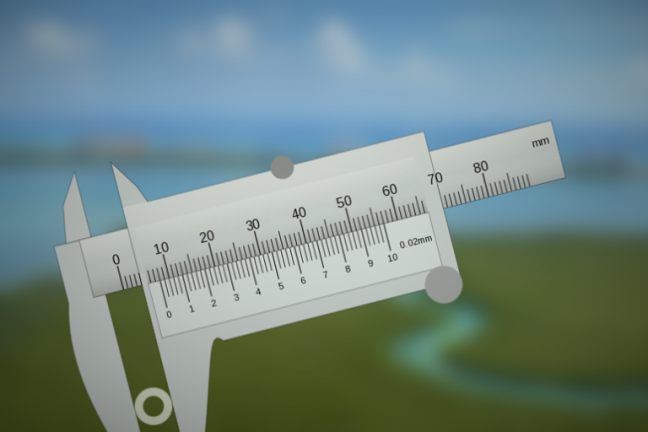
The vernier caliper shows **8.0** mm
